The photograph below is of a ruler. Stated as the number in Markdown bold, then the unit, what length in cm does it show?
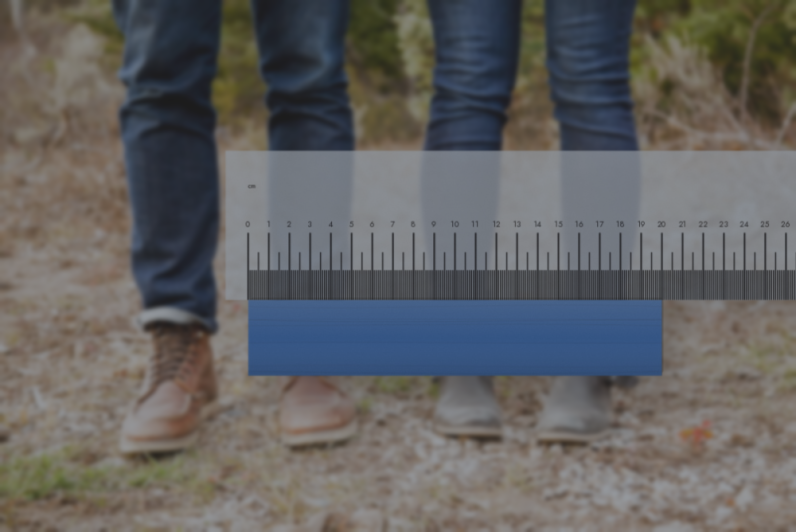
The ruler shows **20** cm
